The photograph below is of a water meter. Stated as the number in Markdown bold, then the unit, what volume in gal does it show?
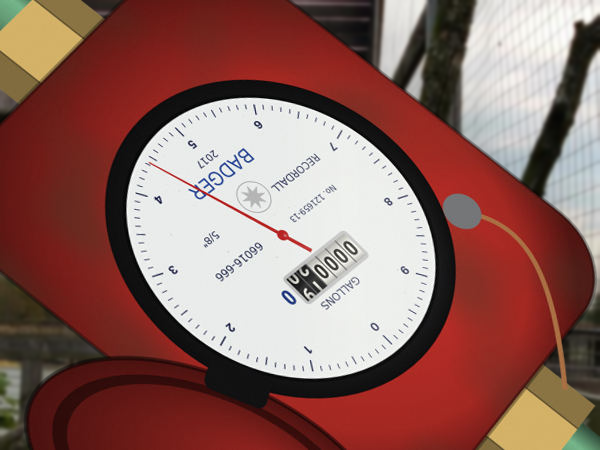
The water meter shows **194.4** gal
